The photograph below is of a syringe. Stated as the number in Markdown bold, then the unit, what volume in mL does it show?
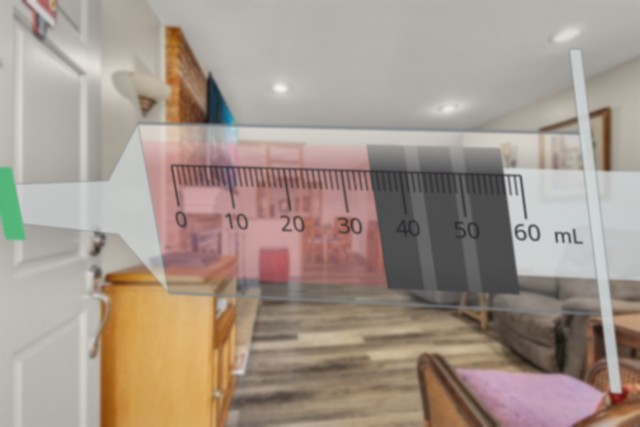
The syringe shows **35** mL
